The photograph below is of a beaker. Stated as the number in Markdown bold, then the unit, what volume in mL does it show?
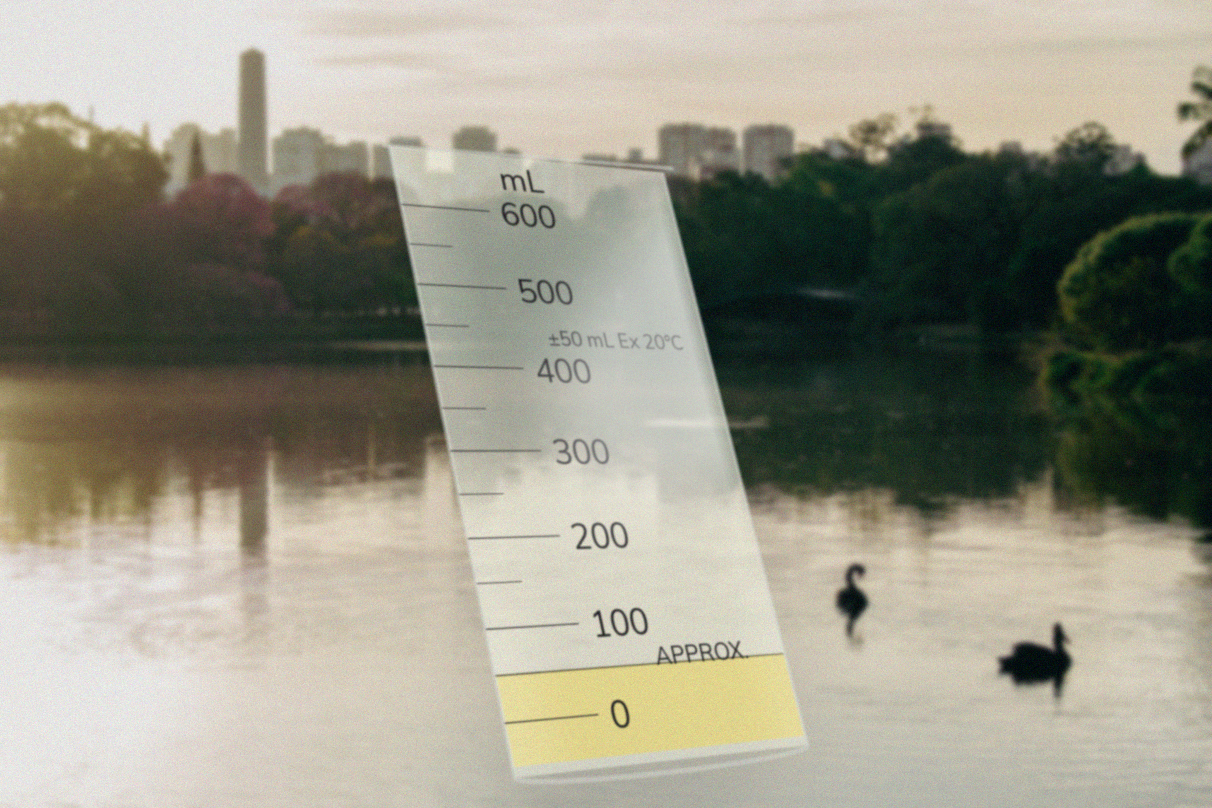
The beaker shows **50** mL
